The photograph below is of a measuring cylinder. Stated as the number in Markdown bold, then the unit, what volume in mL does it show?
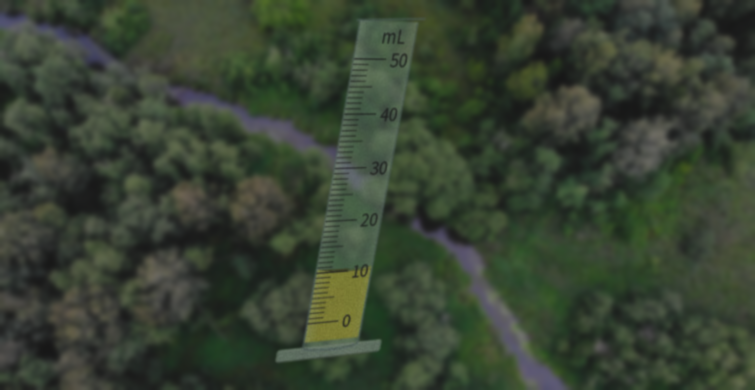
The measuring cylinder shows **10** mL
